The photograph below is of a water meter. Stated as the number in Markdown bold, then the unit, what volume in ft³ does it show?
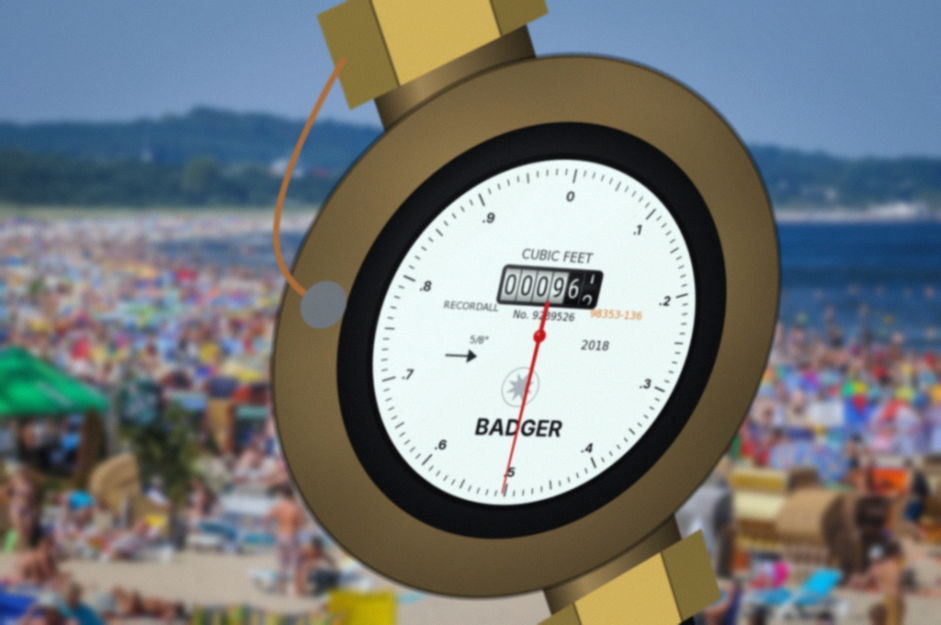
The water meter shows **961.50** ft³
